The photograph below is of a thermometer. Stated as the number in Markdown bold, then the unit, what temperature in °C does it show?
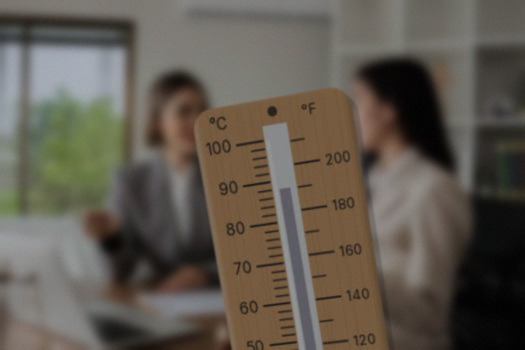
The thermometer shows **88** °C
